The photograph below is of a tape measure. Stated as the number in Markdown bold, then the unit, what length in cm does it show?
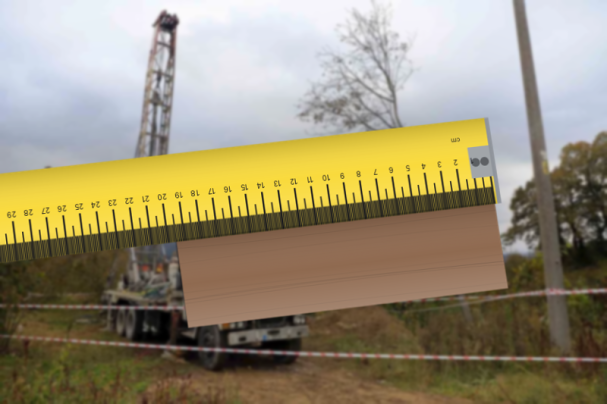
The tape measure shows **19.5** cm
